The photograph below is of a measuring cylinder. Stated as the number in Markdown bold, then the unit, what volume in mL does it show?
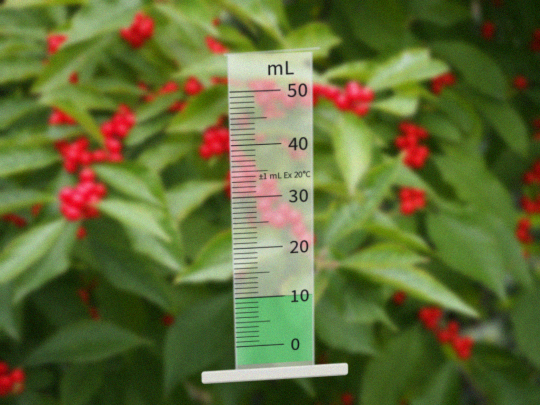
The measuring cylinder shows **10** mL
